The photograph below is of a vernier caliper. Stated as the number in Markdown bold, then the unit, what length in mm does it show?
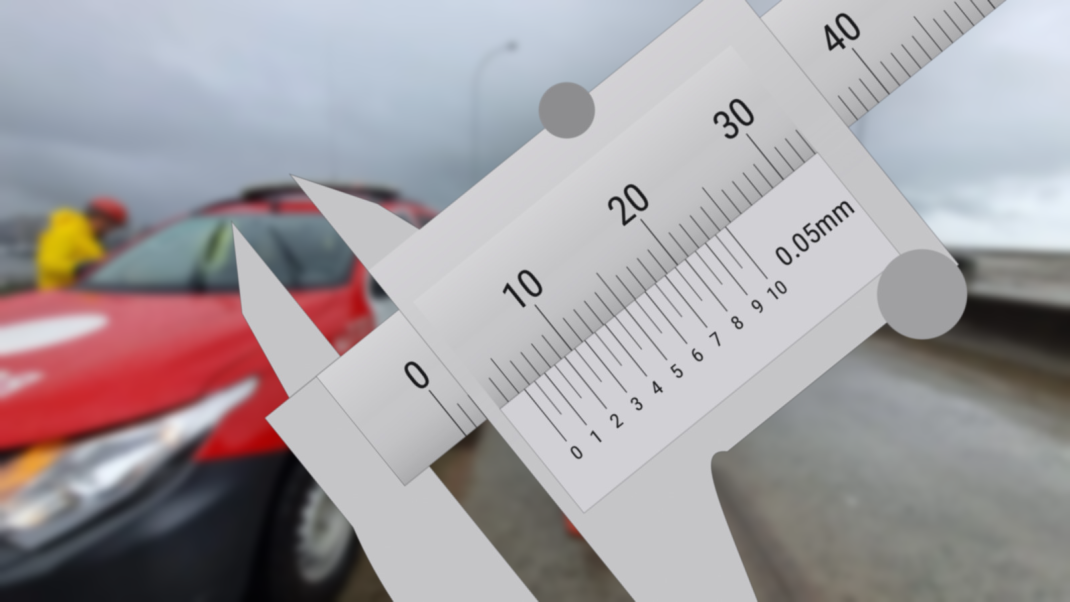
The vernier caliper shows **5.5** mm
